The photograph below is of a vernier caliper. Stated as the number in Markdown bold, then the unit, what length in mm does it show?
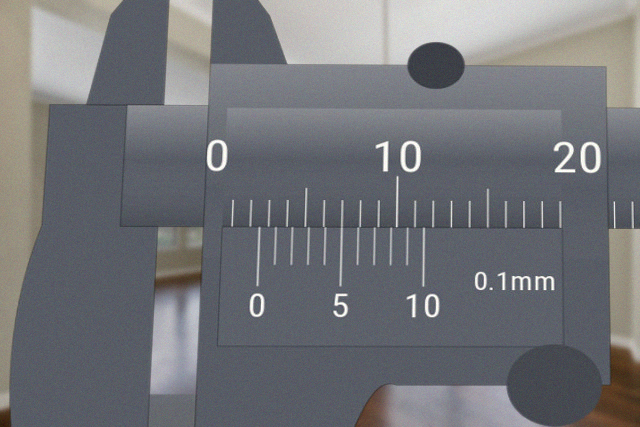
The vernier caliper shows **2.5** mm
